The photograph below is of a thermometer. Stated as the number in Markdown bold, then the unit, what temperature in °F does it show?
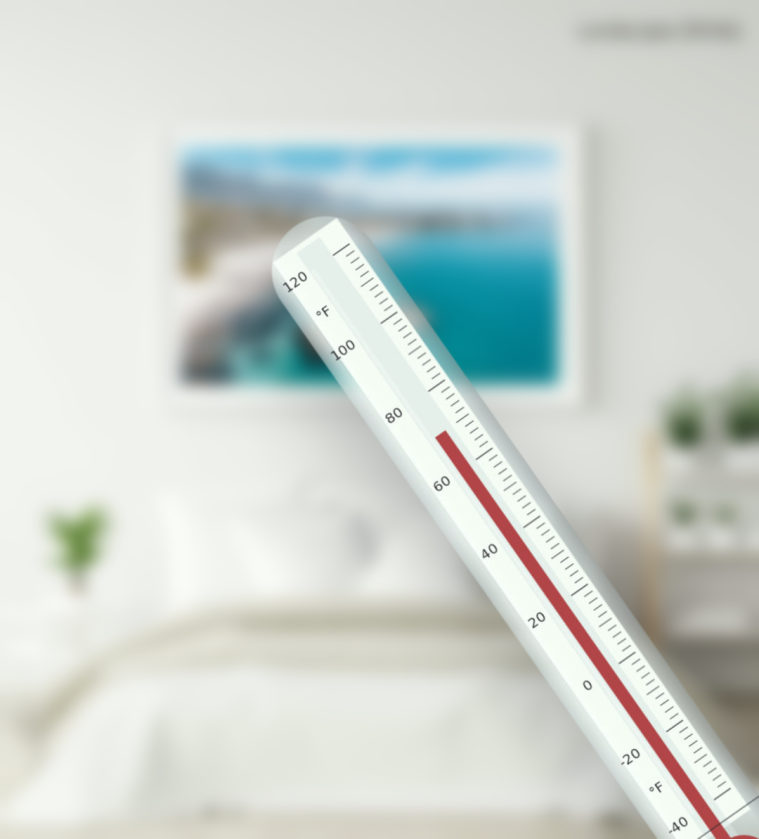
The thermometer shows **70** °F
